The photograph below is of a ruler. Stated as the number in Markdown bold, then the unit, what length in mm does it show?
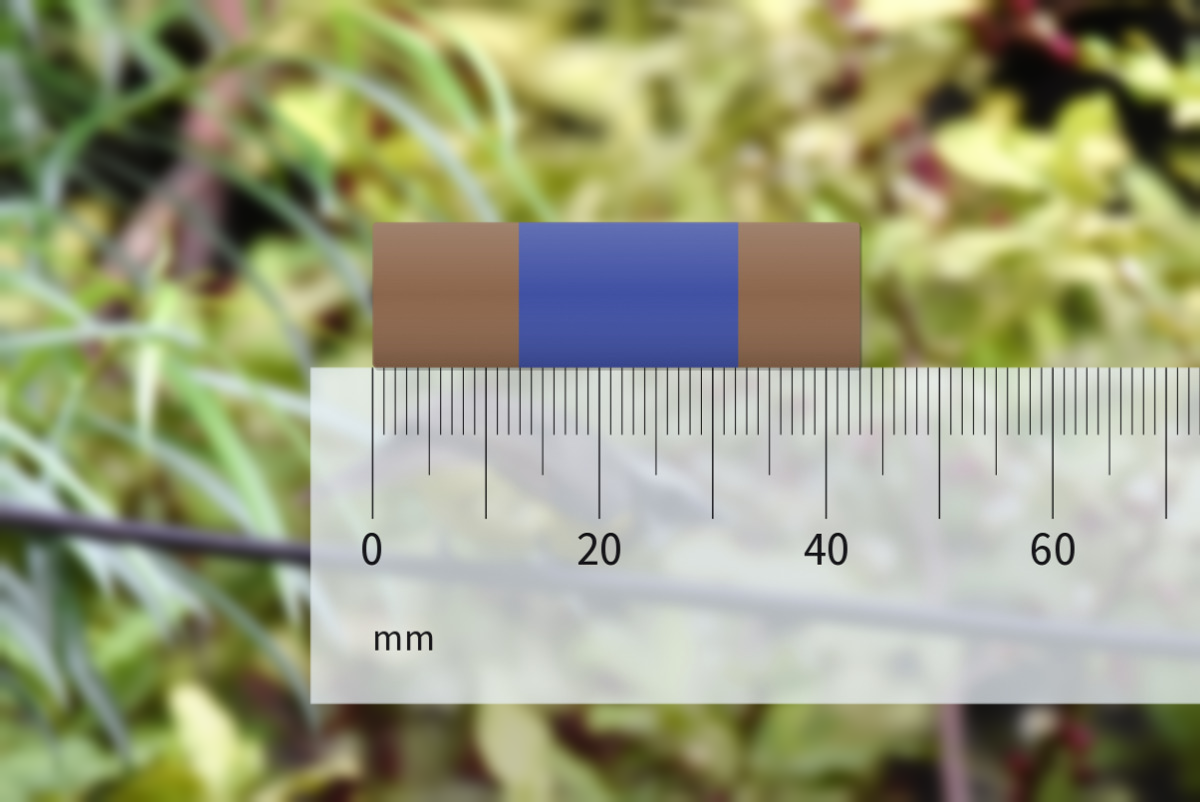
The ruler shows **43** mm
